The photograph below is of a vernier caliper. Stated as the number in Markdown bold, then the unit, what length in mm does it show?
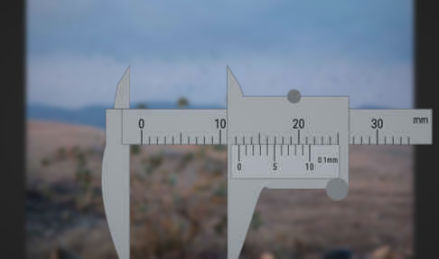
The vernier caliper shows **12.4** mm
